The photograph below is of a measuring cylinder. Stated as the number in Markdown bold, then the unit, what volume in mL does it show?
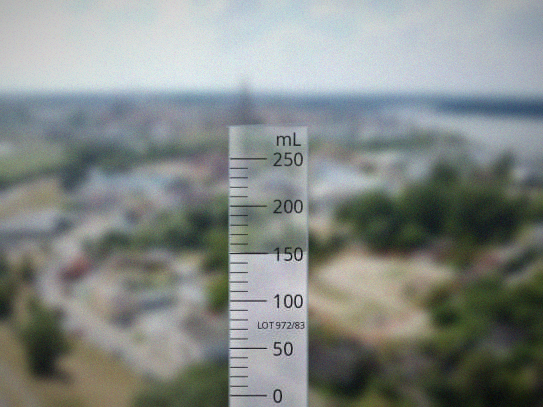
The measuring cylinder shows **150** mL
